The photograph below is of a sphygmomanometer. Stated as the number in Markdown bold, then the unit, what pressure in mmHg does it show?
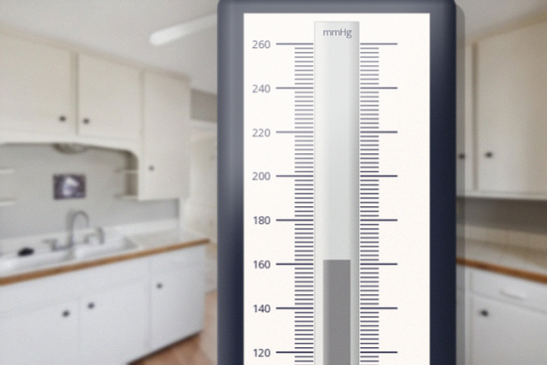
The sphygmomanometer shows **162** mmHg
